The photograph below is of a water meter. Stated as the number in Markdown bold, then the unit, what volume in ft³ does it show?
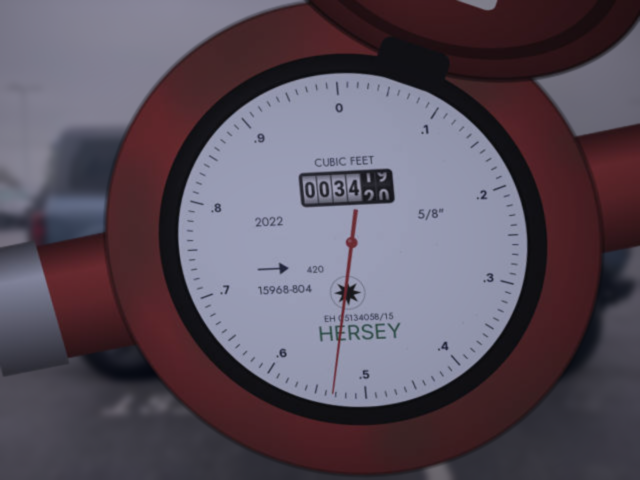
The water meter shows **3419.53** ft³
